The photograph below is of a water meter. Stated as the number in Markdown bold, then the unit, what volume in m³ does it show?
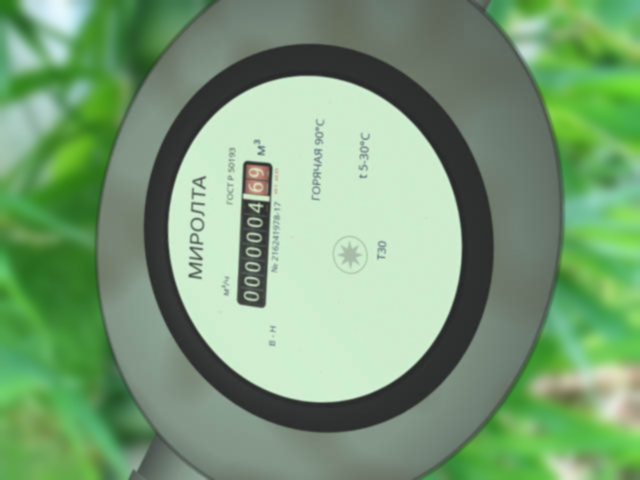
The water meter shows **4.69** m³
